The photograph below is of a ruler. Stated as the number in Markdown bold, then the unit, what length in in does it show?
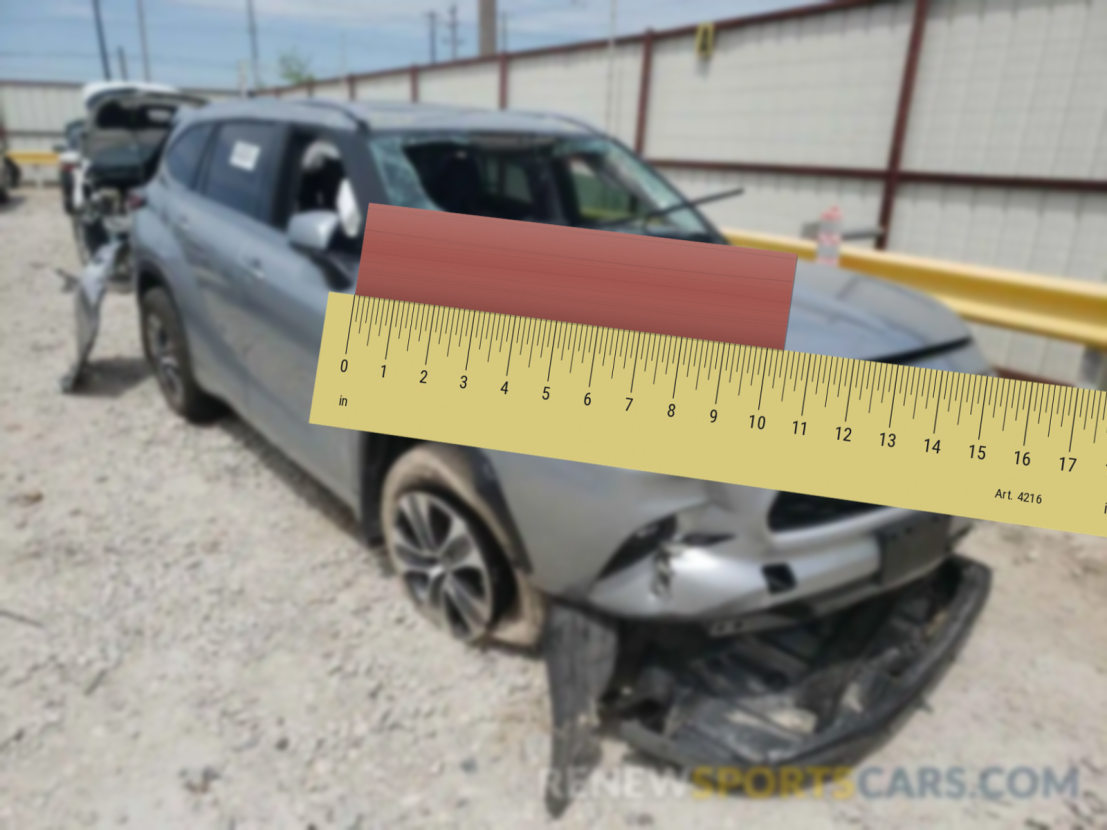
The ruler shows **10.375** in
